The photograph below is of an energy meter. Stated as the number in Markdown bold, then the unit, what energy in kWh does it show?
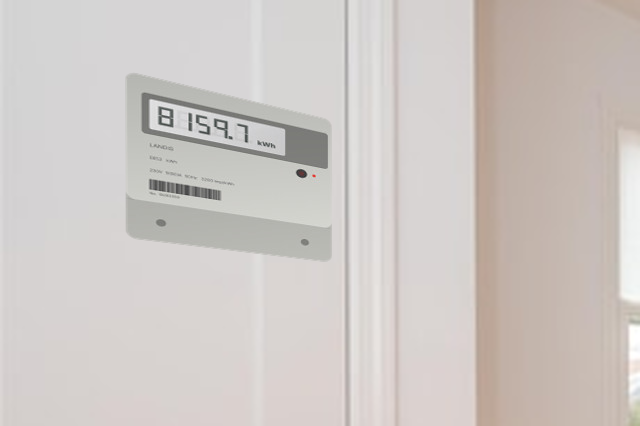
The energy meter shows **8159.7** kWh
